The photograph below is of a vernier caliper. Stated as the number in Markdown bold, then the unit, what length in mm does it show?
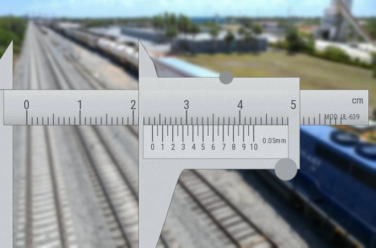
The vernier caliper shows **23.6** mm
